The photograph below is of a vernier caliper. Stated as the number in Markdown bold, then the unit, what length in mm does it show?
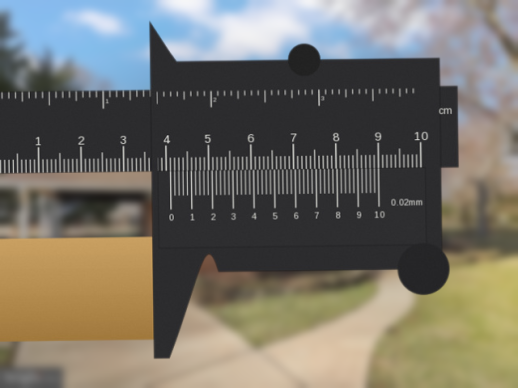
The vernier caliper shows **41.0** mm
